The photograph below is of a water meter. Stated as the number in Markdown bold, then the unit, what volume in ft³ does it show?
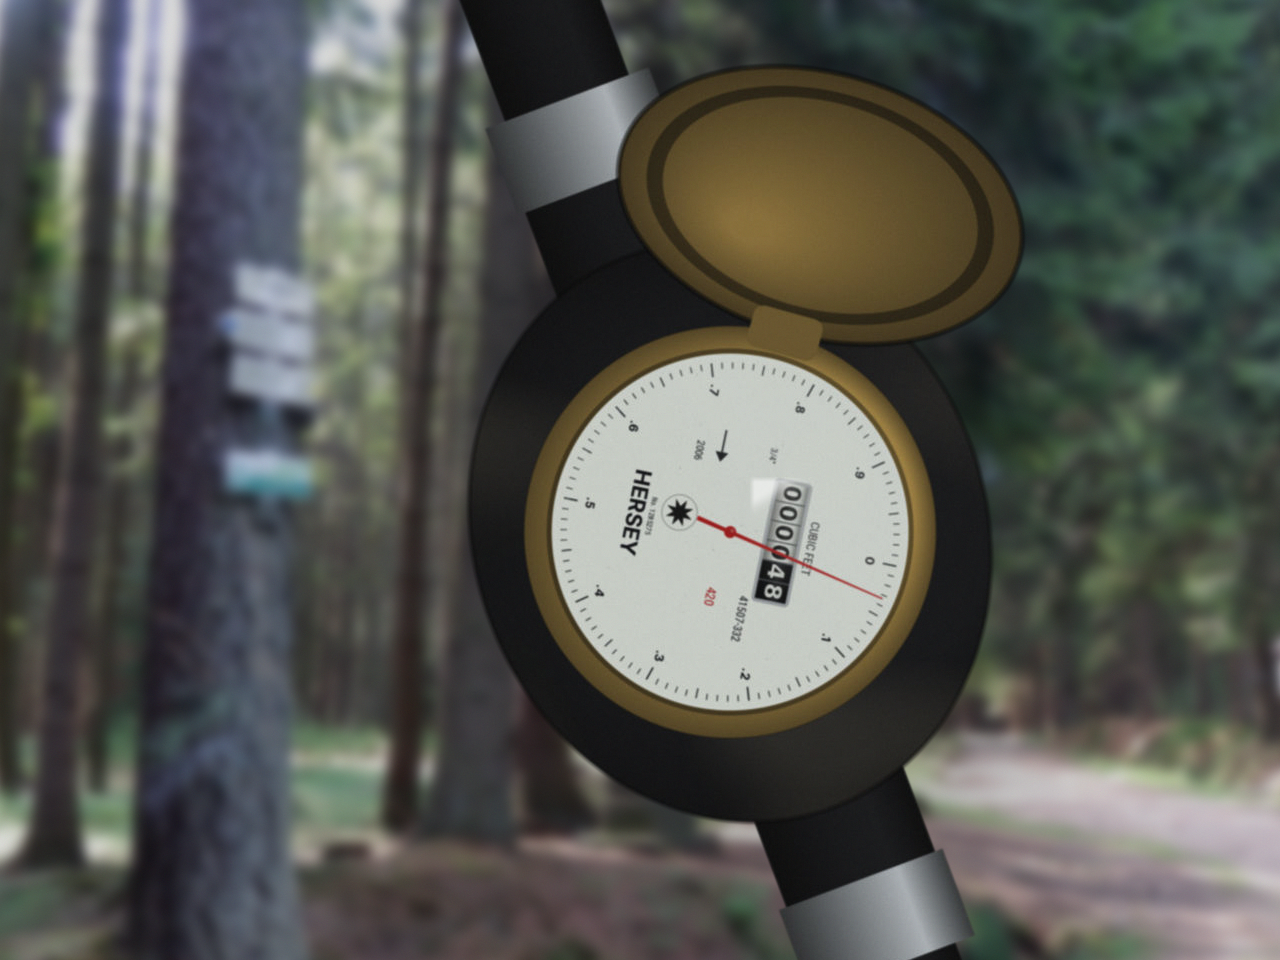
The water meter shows **48.03** ft³
